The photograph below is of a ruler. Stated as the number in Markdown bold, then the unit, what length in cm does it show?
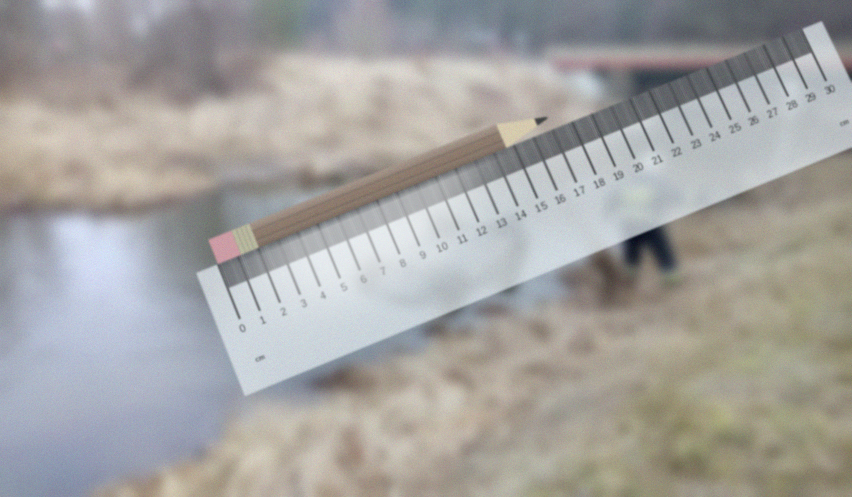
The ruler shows **17** cm
